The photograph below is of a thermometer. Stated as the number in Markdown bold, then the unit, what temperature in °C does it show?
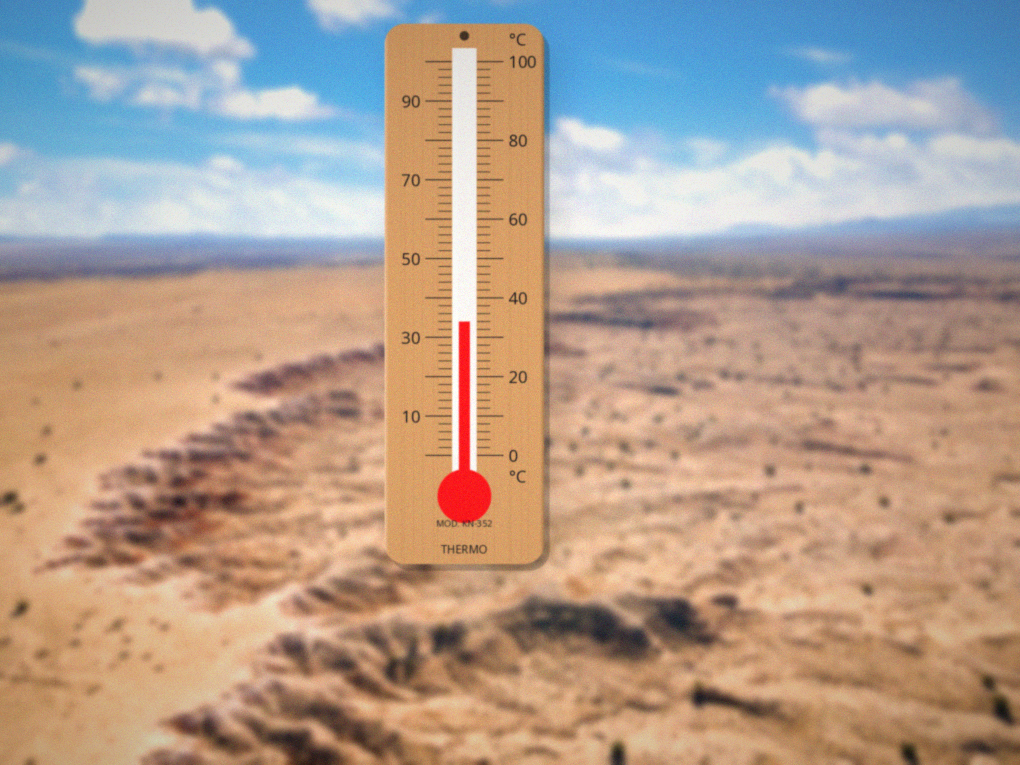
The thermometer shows **34** °C
